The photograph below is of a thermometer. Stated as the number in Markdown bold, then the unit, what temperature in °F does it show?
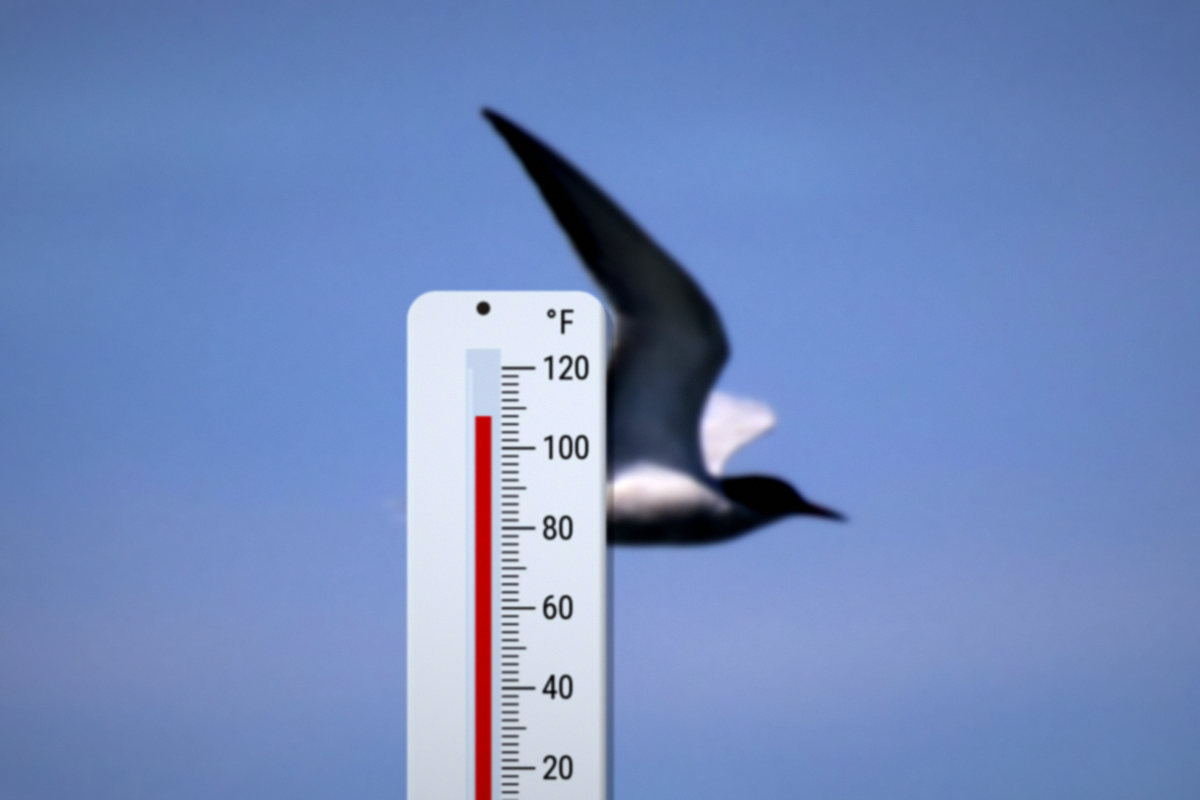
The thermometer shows **108** °F
